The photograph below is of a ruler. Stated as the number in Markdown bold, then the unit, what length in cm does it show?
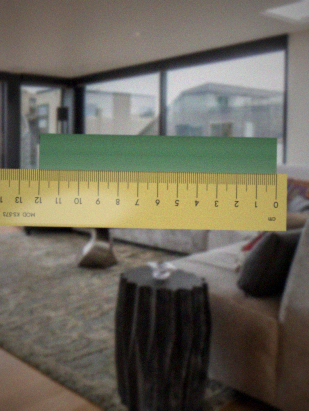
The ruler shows **12** cm
